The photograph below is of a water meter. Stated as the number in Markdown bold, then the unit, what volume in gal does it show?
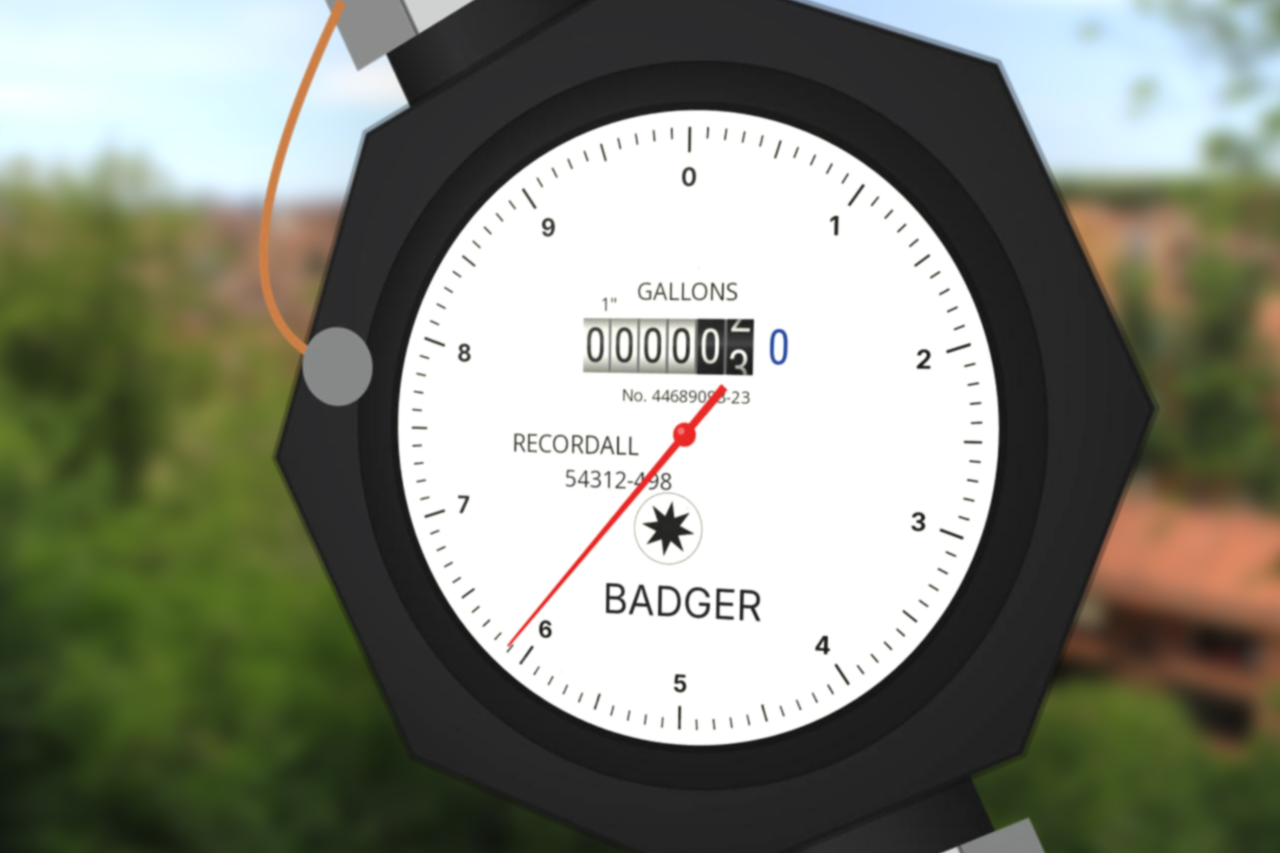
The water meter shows **26.1** gal
